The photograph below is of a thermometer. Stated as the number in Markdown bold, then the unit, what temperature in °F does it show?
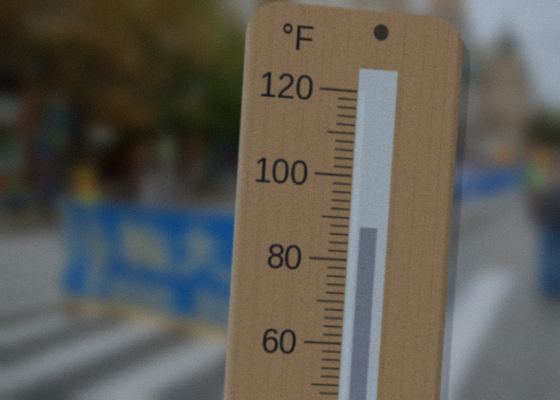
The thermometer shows **88** °F
